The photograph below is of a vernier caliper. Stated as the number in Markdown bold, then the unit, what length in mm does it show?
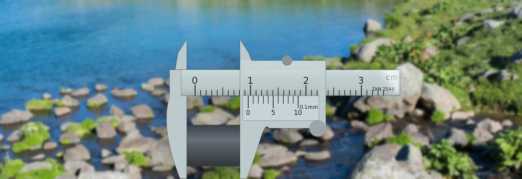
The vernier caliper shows **9.6** mm
